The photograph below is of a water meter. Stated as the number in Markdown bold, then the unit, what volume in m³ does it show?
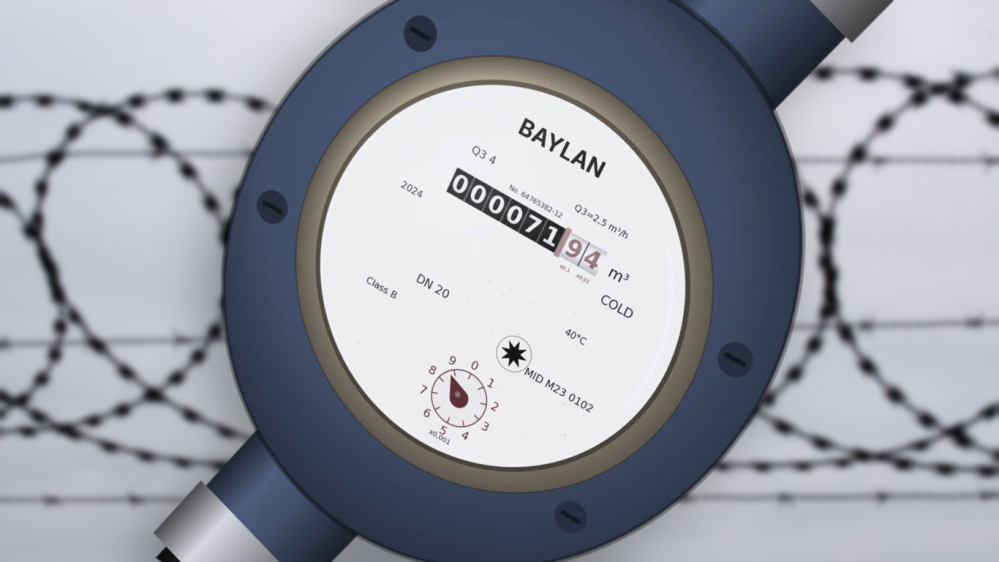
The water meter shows **71.948** m³
